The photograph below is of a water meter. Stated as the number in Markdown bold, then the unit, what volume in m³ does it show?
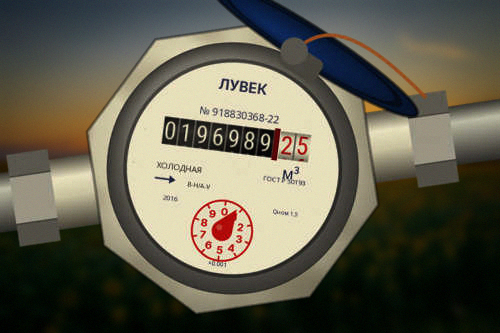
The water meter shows **196989.250** m³
